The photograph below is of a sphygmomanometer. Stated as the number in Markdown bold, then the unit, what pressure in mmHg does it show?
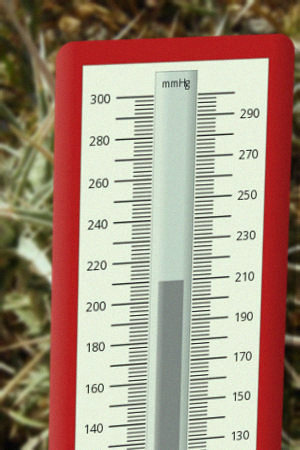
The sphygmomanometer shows **210** mmHg
